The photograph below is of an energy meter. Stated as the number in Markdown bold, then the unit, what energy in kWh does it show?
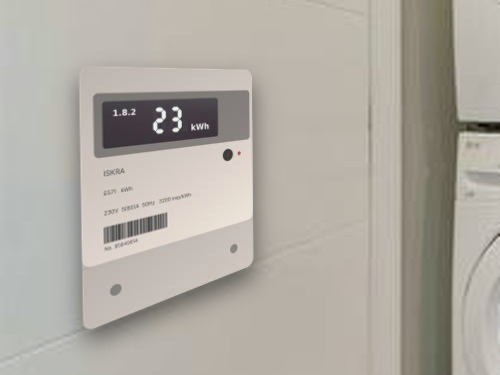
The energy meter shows **23** kWh
